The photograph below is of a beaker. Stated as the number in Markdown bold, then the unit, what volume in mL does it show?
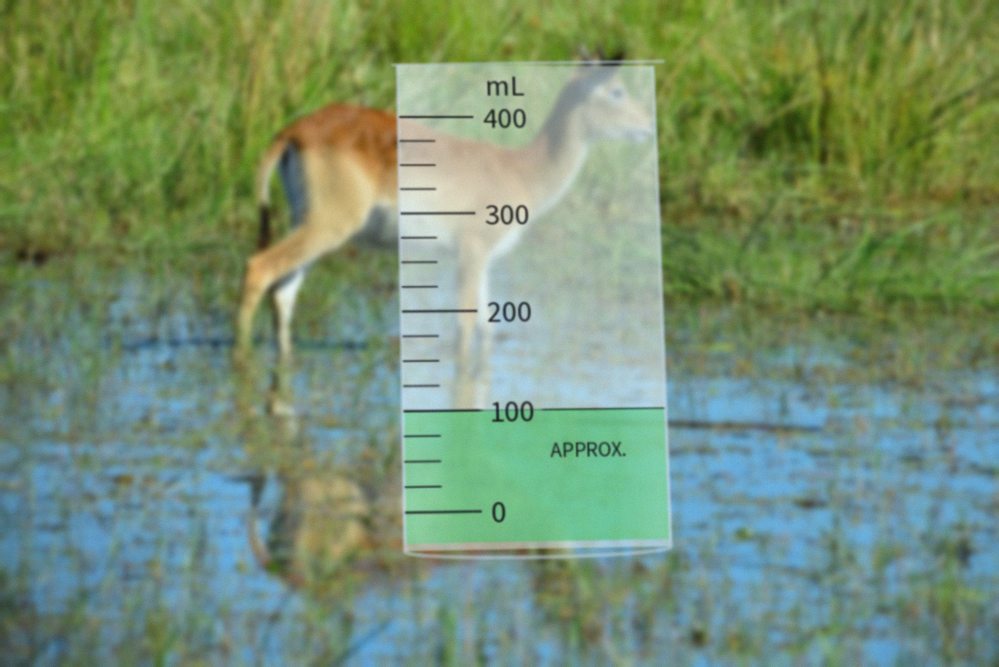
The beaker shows **100** mL
